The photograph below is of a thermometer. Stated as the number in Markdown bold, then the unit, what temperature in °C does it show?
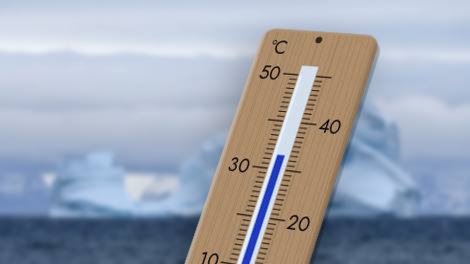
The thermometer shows **33** °C
